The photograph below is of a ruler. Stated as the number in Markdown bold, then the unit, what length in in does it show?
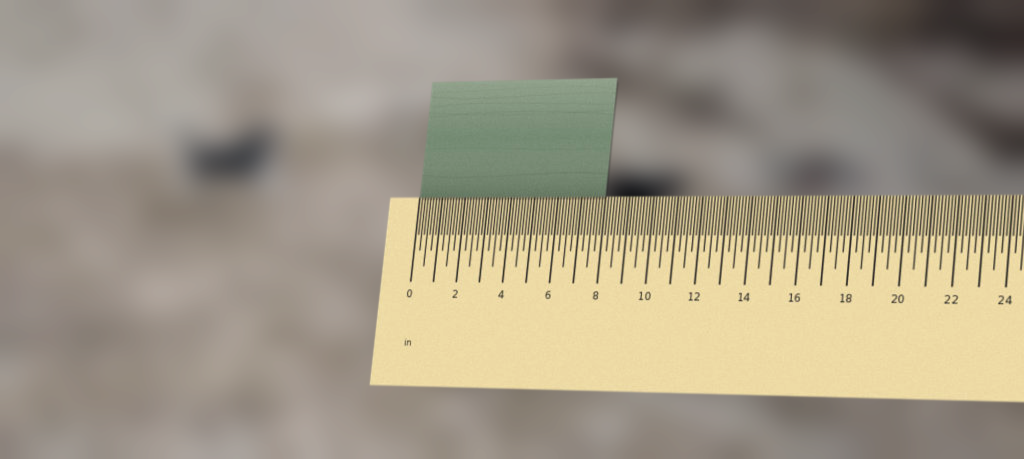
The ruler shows **8** in
